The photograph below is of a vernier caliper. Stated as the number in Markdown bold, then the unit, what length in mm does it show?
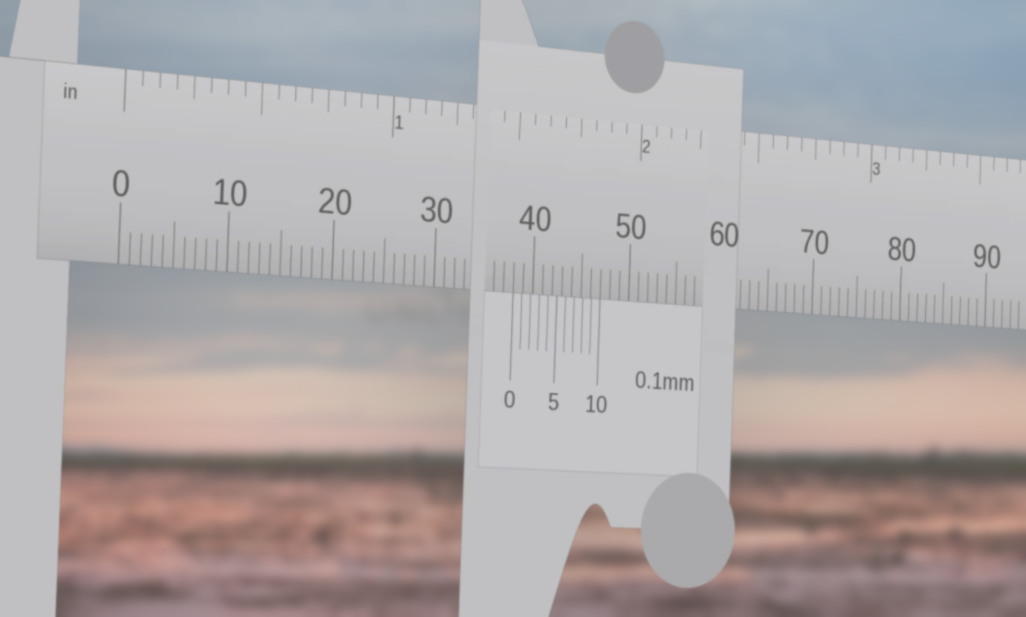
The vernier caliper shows **38.0** mm
